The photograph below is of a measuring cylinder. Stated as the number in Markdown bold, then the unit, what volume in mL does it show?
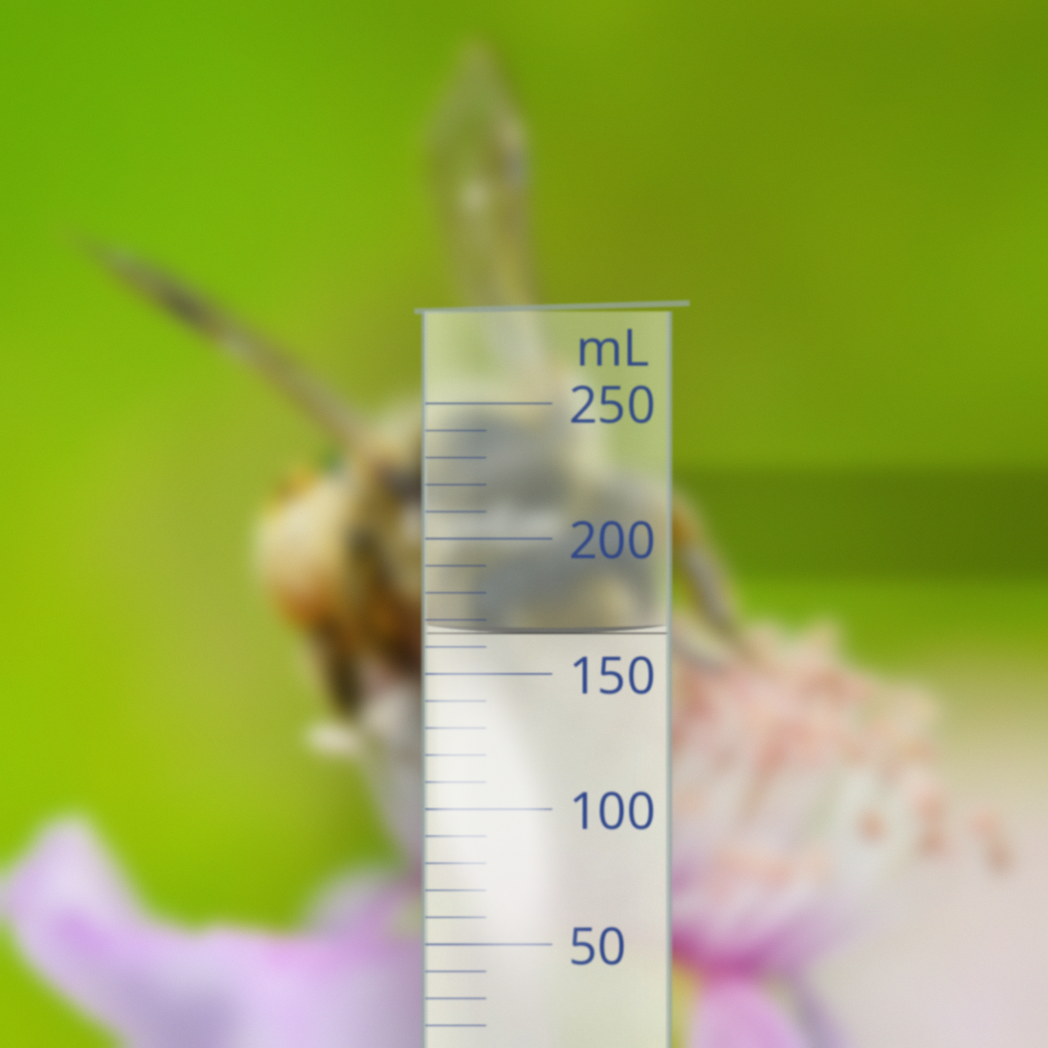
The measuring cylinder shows **165** mL
